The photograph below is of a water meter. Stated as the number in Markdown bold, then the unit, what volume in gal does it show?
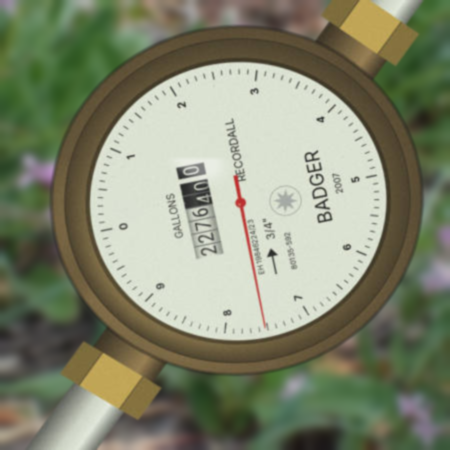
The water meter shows **2276397.5** gal
